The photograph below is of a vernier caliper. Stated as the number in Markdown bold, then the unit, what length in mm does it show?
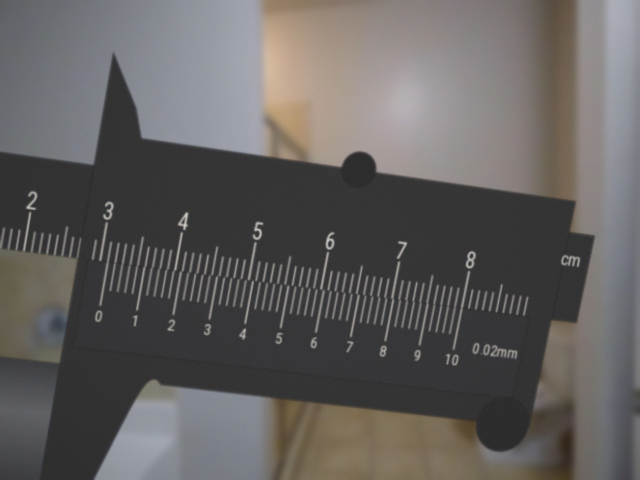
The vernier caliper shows **31.0** mm
